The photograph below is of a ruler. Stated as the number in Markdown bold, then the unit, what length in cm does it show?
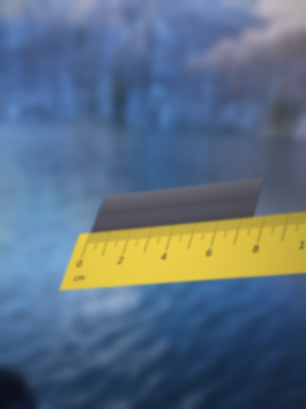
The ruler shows **7.5** cm
